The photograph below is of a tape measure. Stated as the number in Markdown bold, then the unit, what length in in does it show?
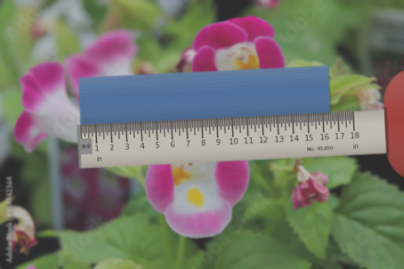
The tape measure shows **16.5** in
